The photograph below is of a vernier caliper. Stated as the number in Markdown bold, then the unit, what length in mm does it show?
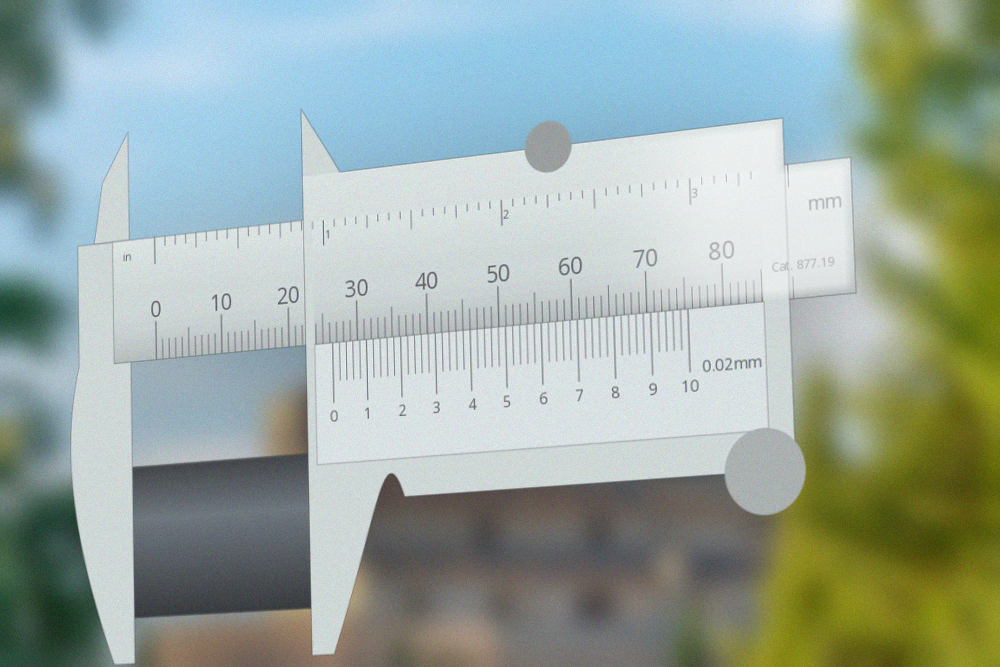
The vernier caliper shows **26.4** mm
